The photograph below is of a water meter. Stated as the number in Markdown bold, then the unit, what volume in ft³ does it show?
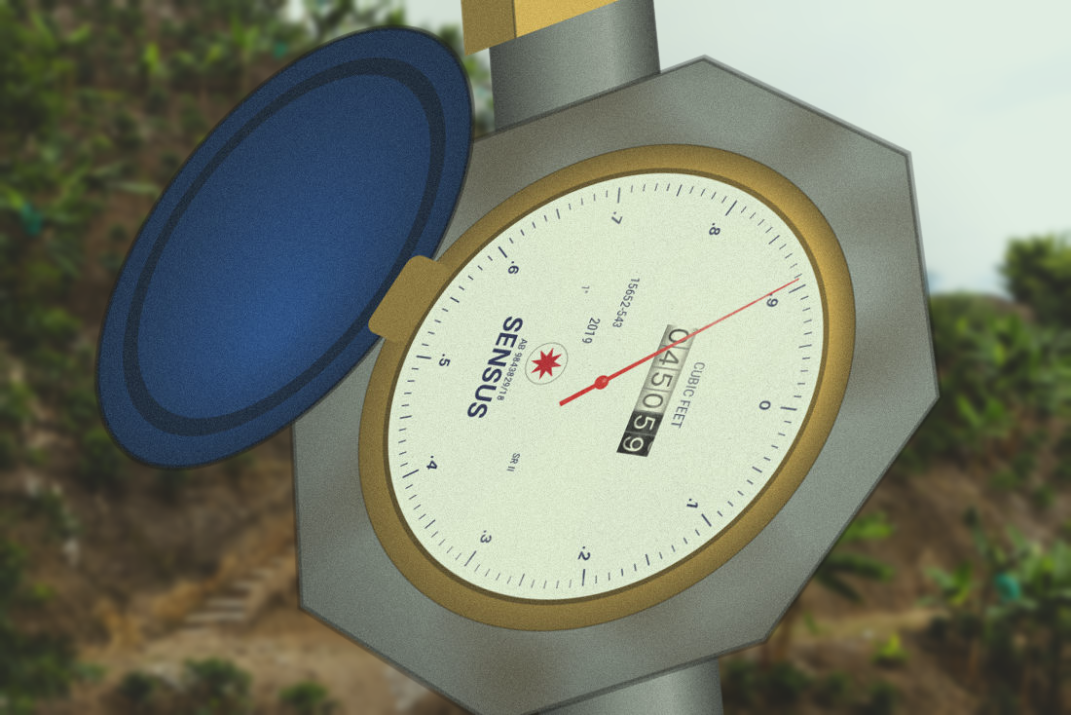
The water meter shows **45058.89** ft³
